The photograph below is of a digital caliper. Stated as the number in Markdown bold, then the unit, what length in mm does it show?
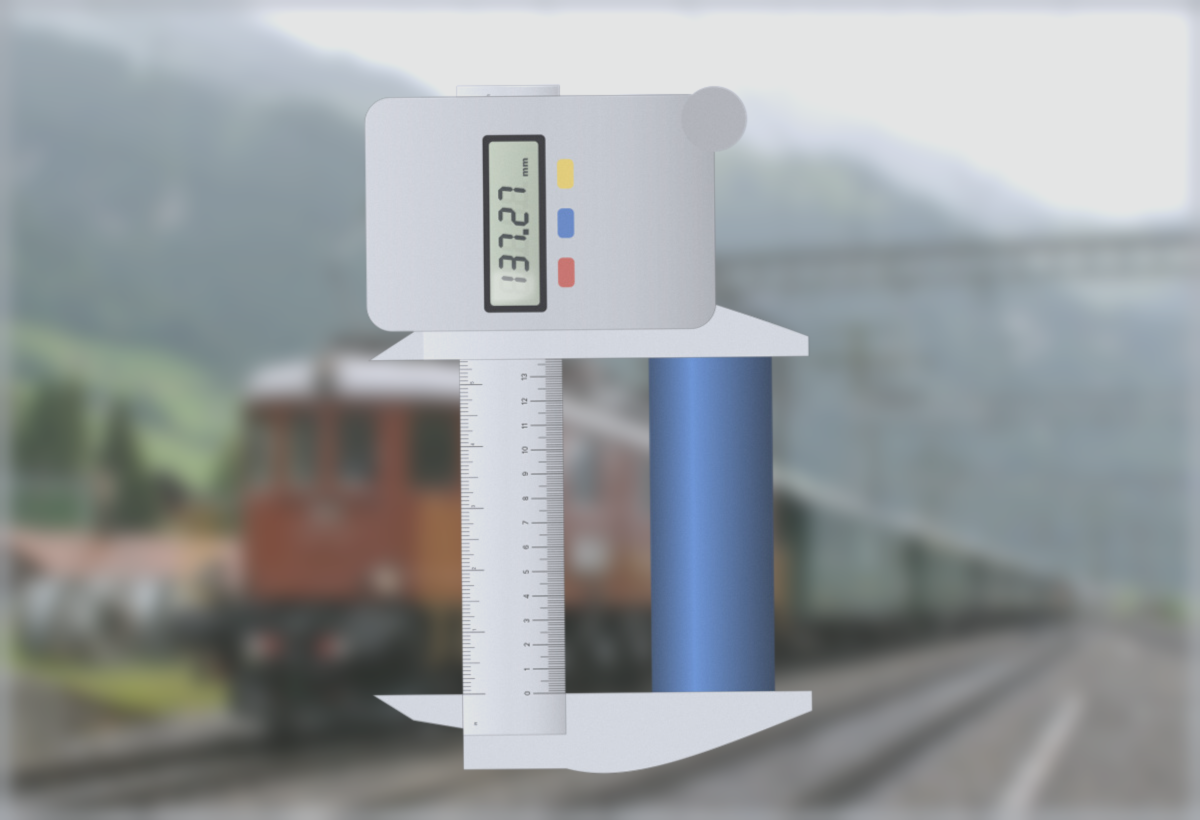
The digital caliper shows **137.27** mm
